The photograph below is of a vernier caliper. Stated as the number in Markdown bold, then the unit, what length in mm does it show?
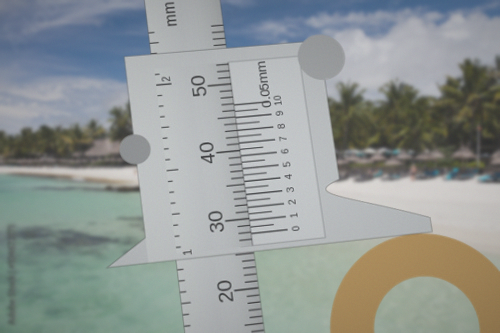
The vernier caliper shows **27.8** mm
